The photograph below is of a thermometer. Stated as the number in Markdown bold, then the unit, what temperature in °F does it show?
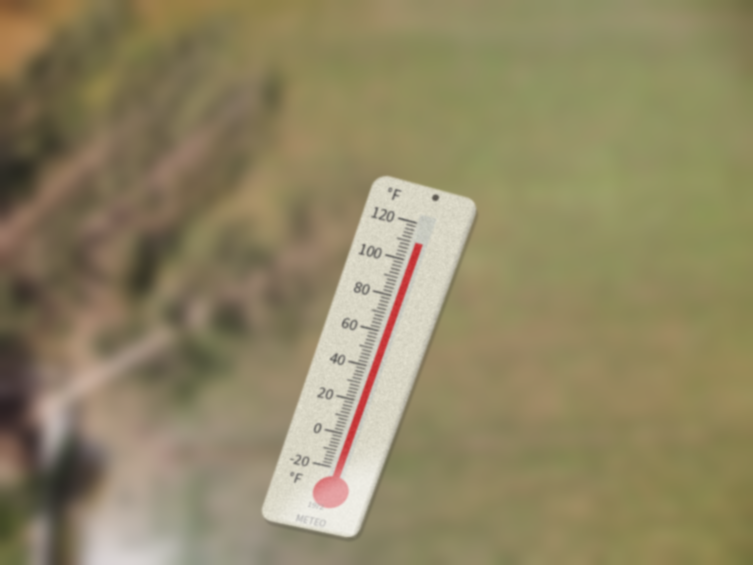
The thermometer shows **110** °F
